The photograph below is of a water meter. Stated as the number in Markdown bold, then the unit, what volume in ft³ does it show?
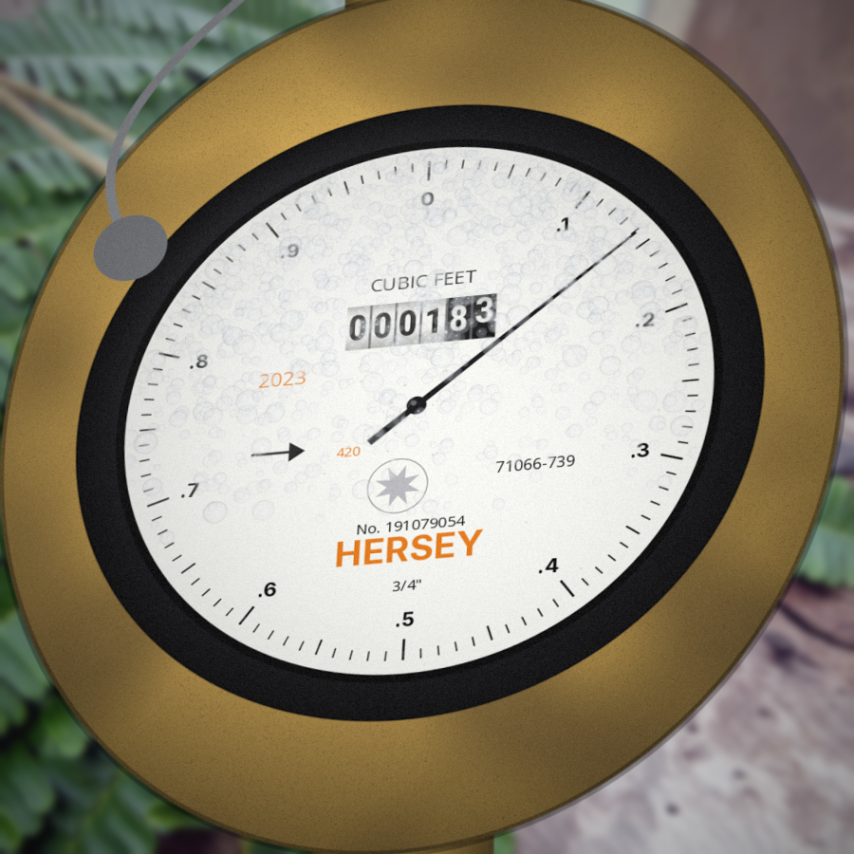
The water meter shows **183.14** ft³
